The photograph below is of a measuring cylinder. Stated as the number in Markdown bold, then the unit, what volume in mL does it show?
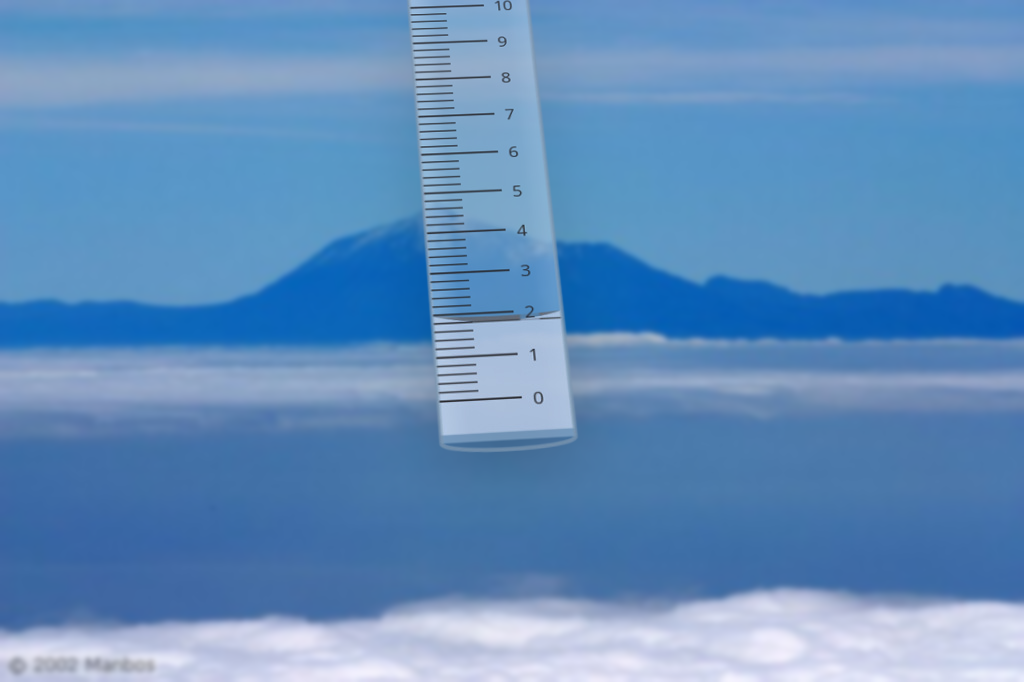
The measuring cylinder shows **1.8** mL
